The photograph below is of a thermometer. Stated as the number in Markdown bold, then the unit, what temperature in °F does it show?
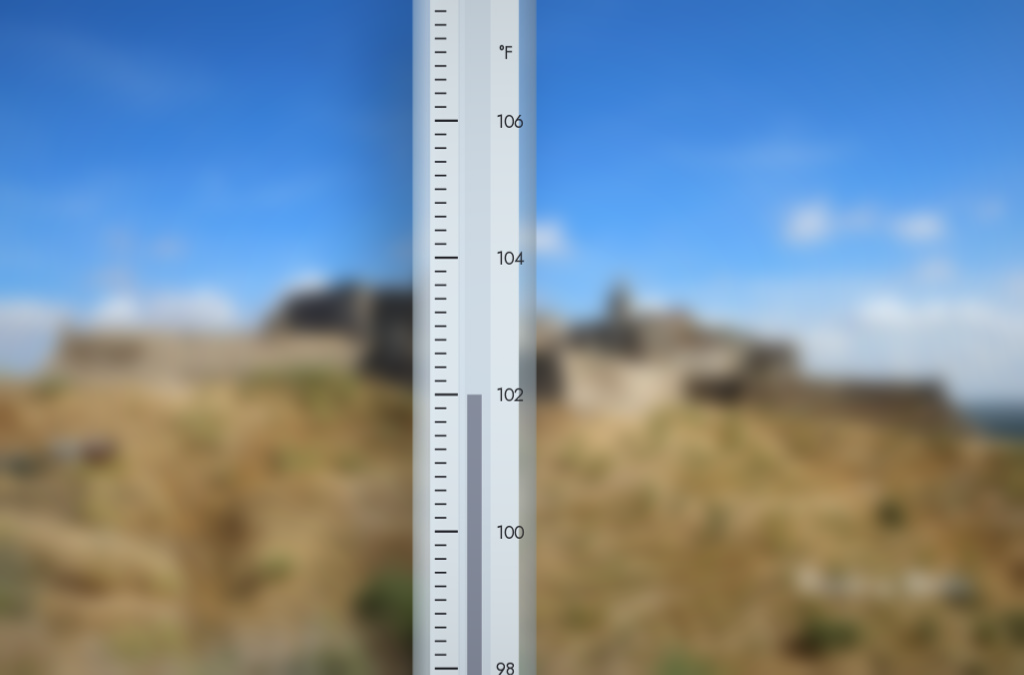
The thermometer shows **102** °F
